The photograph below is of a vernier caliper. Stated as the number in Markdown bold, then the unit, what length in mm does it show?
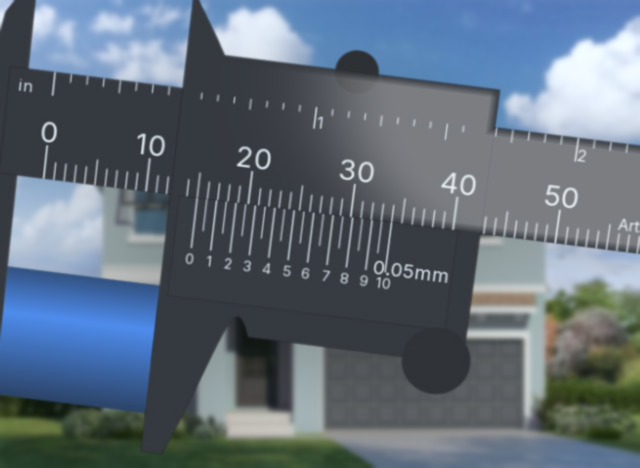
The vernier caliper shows **15.0** mm
